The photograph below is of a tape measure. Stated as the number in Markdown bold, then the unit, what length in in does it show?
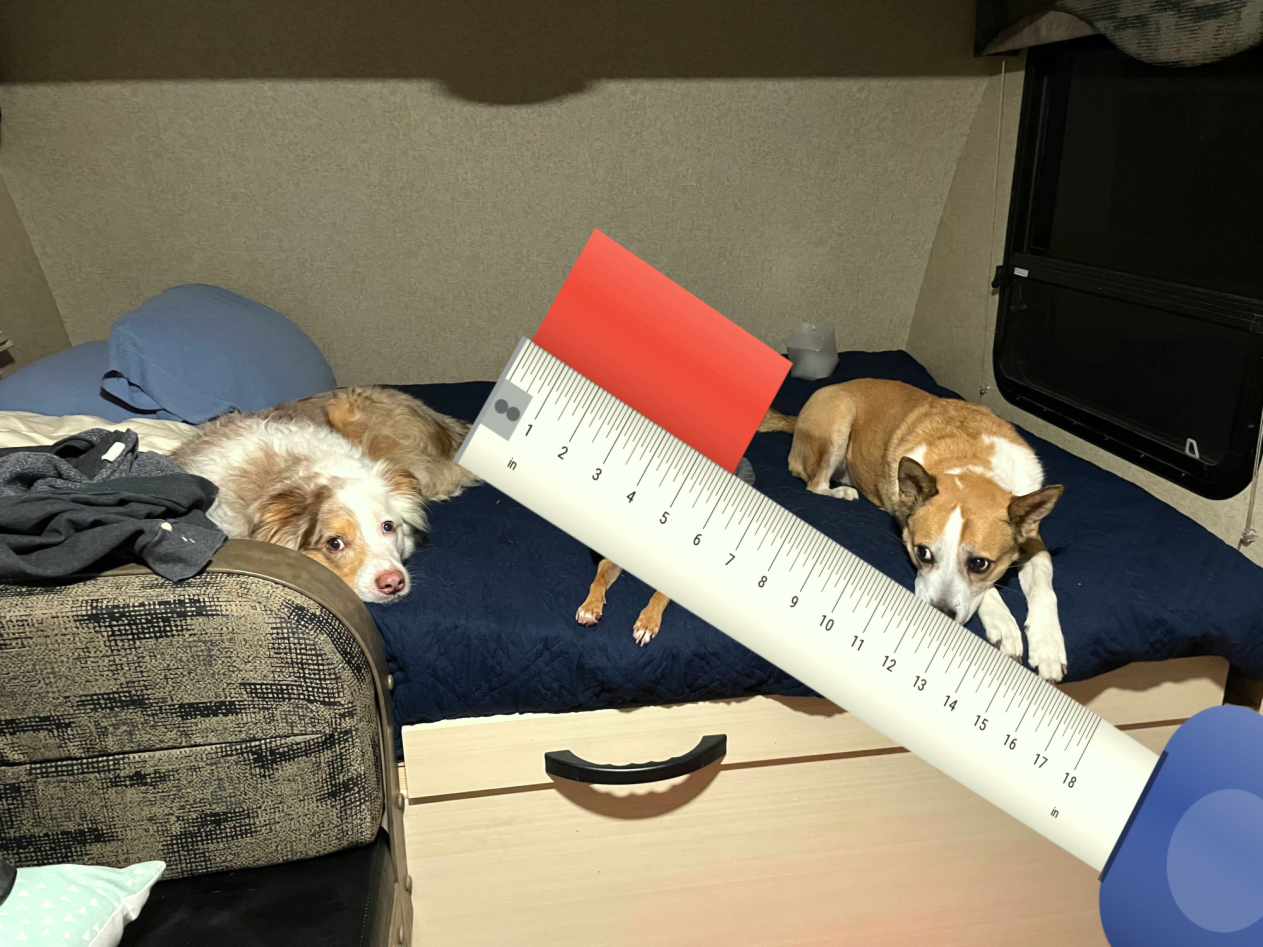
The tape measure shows **6** in
